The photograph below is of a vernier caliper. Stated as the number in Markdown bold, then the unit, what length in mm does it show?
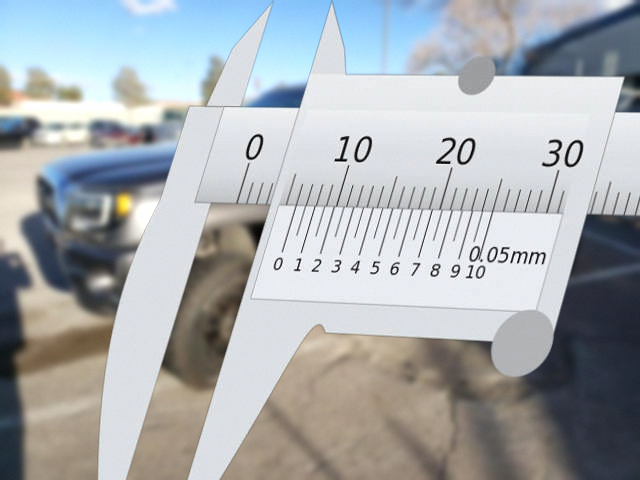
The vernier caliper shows **6.0** mm
